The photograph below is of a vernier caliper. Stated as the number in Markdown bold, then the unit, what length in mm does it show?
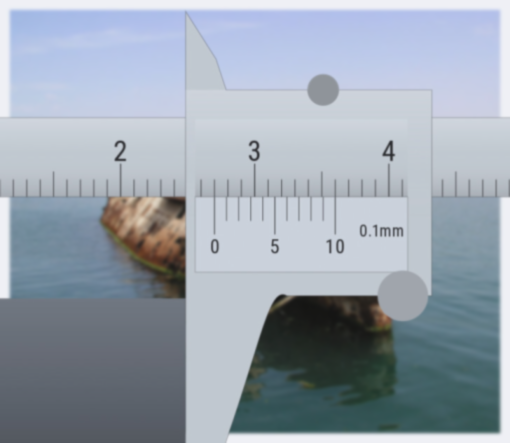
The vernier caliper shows **27.0** mm
